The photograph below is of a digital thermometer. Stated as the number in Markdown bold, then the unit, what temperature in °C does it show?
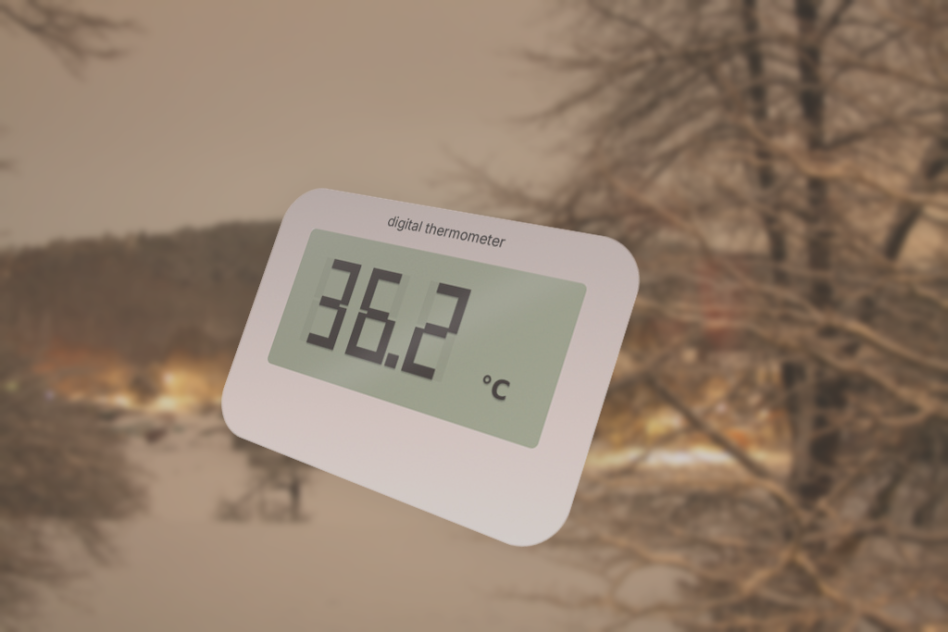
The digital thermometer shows **36.2** °C
